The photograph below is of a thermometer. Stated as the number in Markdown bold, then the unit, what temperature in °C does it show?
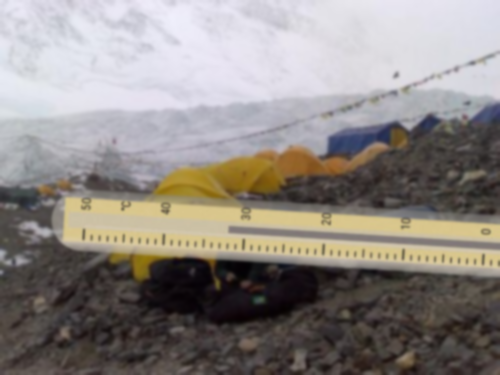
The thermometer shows **32** °C
